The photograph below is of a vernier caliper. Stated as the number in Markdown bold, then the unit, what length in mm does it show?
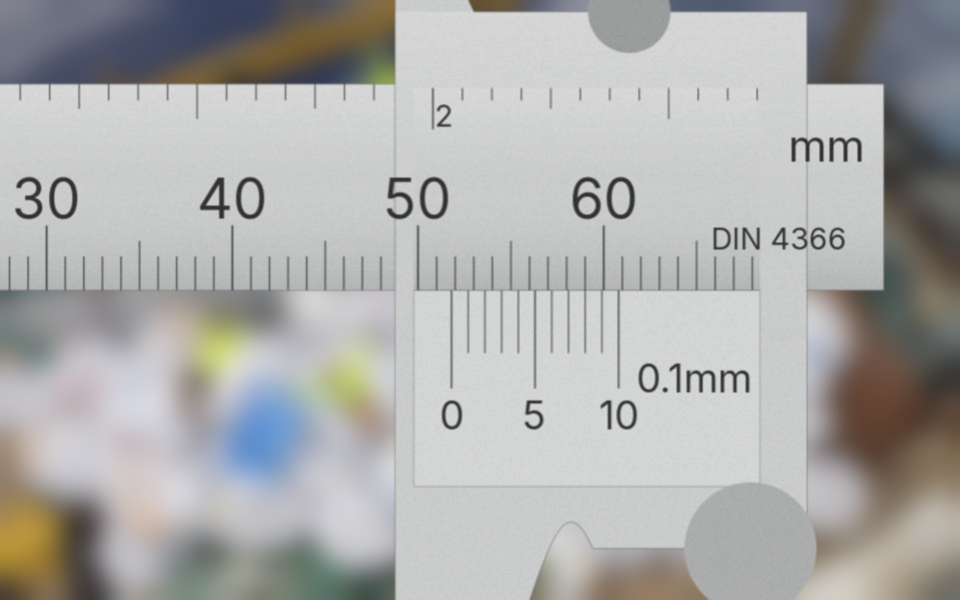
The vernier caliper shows **51.8** mm
